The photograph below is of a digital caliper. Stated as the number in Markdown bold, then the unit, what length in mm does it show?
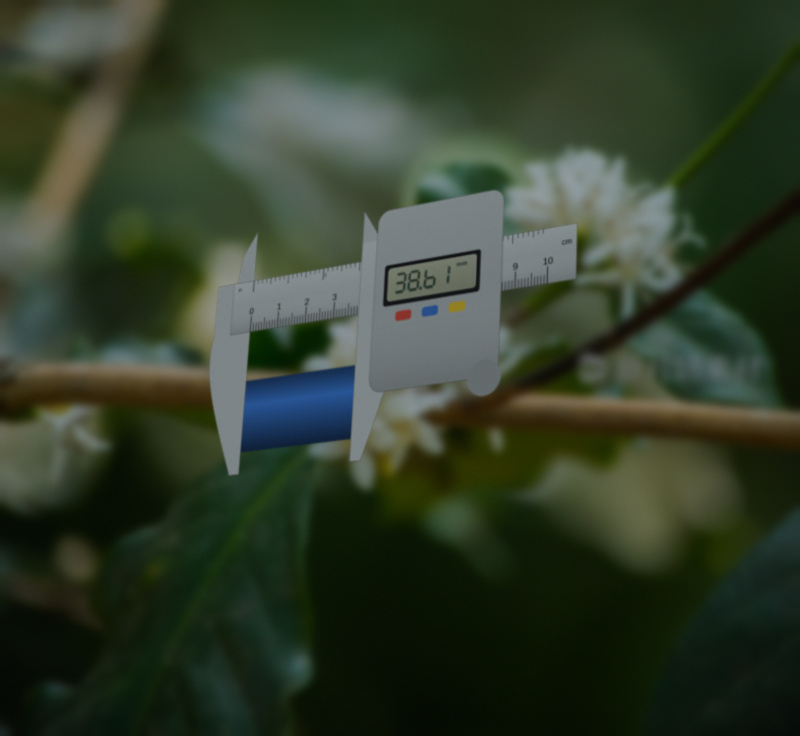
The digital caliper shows **38.61** mm
